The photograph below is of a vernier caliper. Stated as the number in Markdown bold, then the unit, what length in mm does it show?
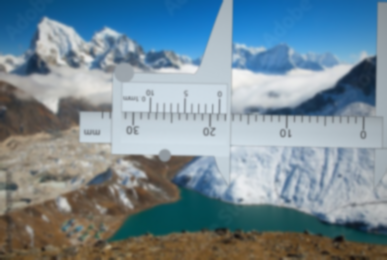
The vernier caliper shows **18.8** mm
